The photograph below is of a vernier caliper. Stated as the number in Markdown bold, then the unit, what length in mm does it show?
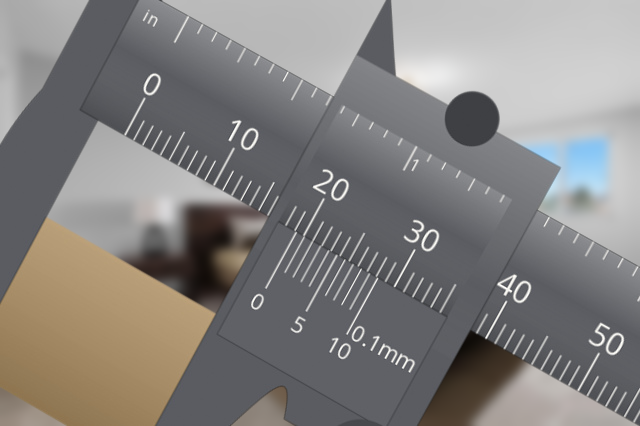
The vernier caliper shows **19.2** mm
